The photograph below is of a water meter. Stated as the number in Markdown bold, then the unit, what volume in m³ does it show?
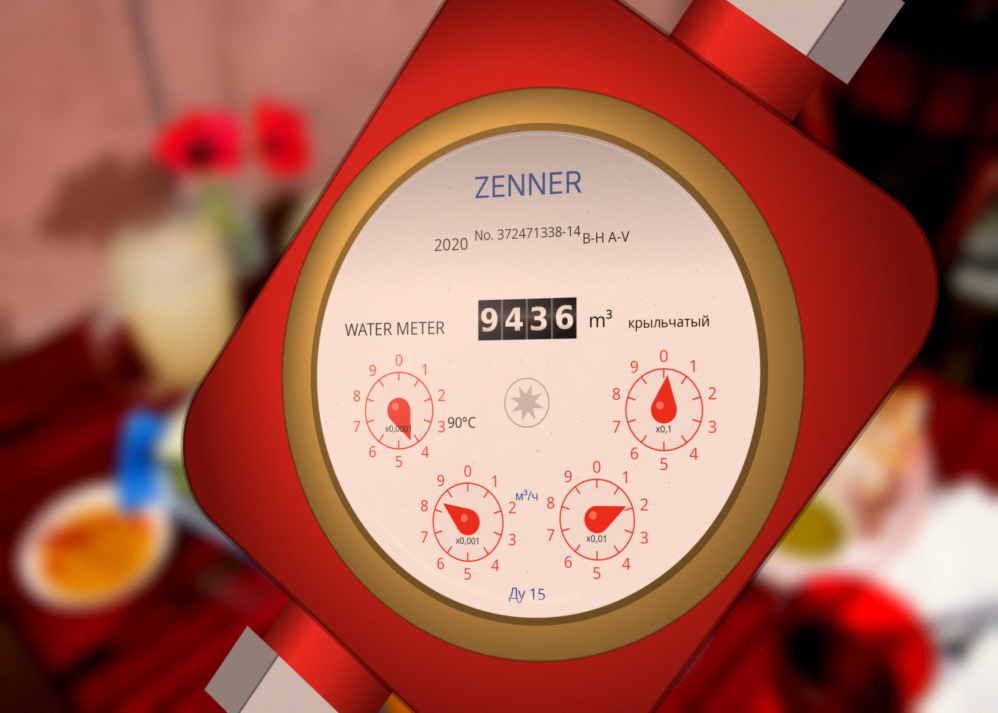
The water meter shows **9436.0184** m³
